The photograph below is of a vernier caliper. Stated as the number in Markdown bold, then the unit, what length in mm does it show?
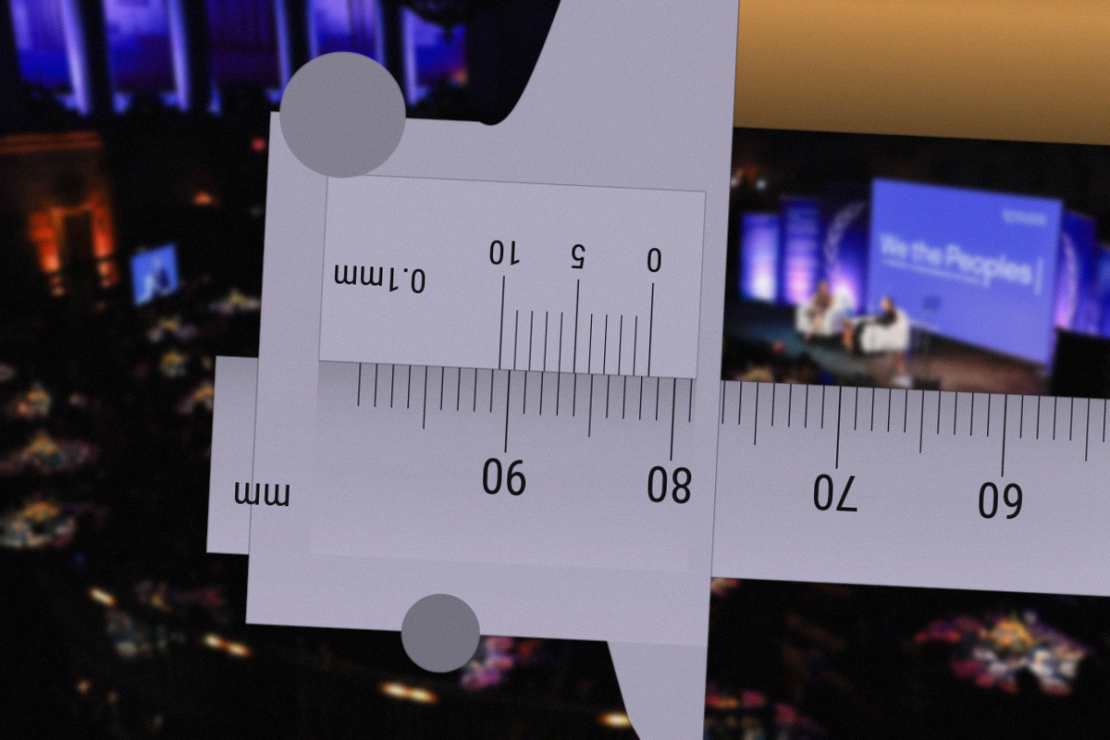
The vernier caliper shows **81.6** mm
